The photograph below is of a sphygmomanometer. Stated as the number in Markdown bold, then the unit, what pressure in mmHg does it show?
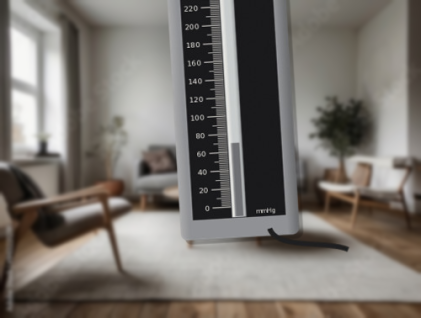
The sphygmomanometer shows **70** mmHg
